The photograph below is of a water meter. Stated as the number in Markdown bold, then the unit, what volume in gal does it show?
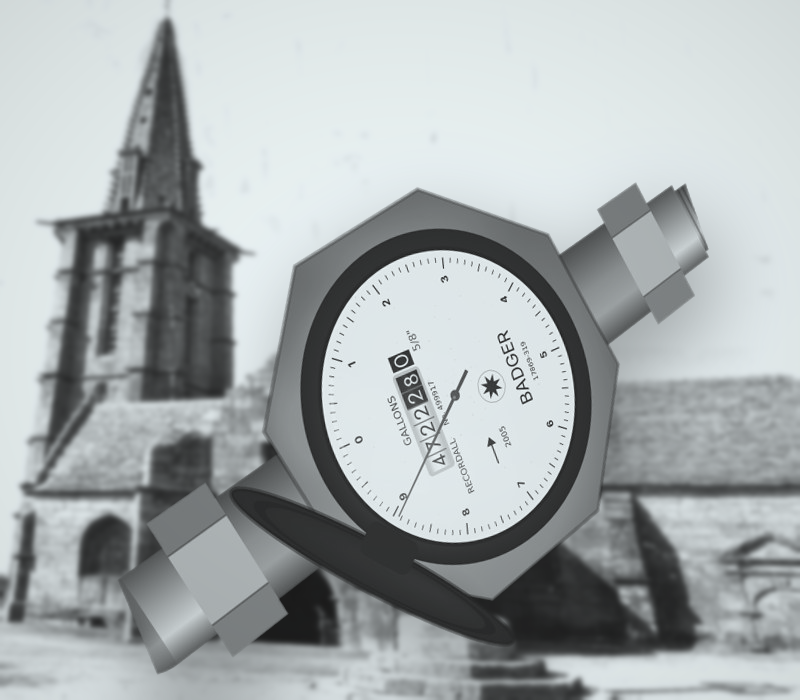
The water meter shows **4722278.9** gal
